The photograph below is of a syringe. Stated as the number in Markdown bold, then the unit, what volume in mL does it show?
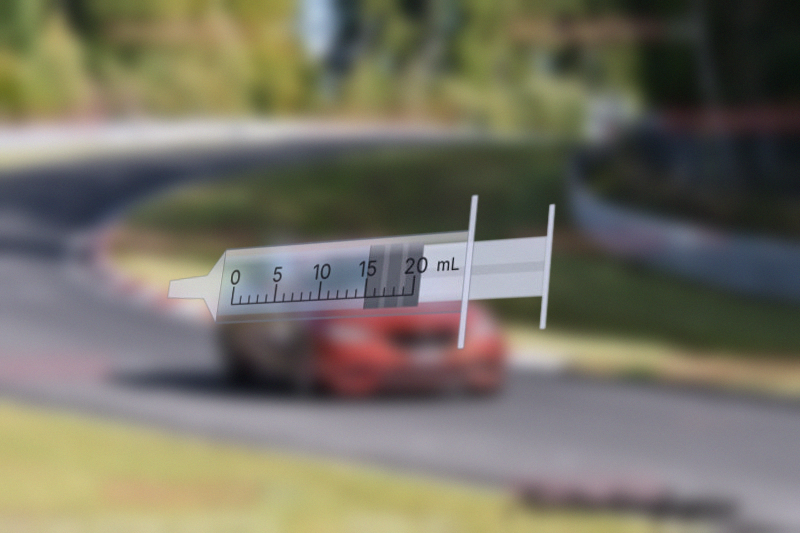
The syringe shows **15** mL
